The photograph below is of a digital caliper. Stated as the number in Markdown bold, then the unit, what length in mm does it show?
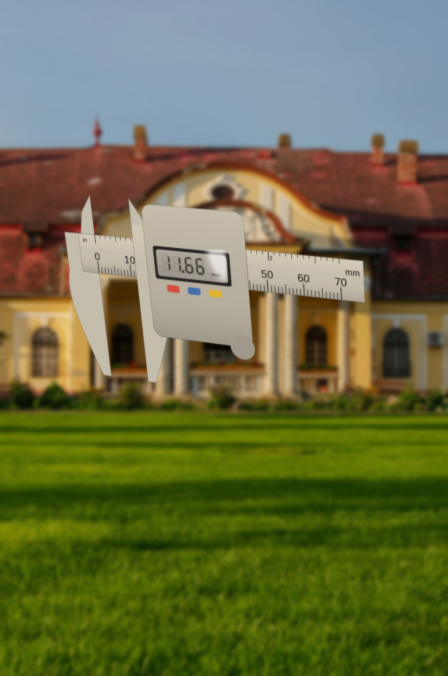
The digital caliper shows **11.66** mm
